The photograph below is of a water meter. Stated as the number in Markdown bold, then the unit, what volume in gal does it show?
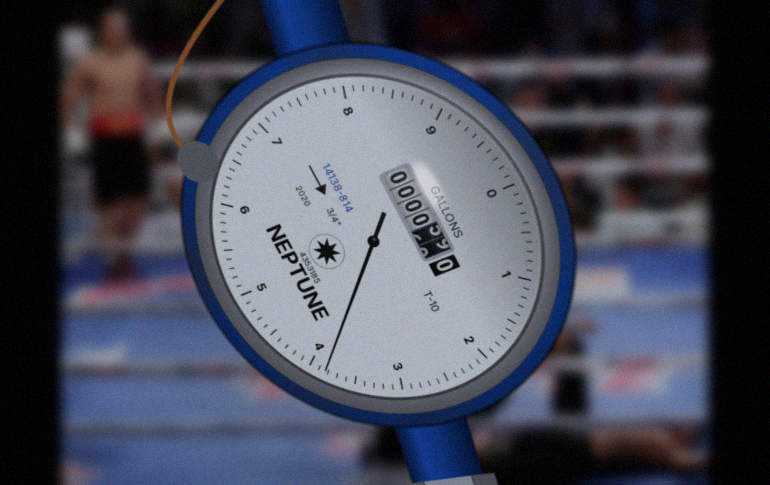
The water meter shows **593.8** gal
